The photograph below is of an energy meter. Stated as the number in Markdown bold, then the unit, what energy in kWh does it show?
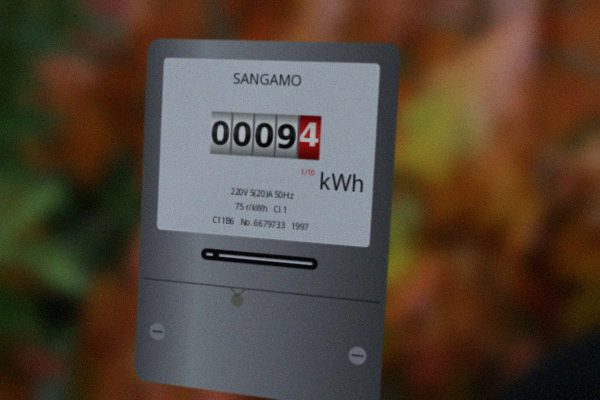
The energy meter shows **9.4** kWh
